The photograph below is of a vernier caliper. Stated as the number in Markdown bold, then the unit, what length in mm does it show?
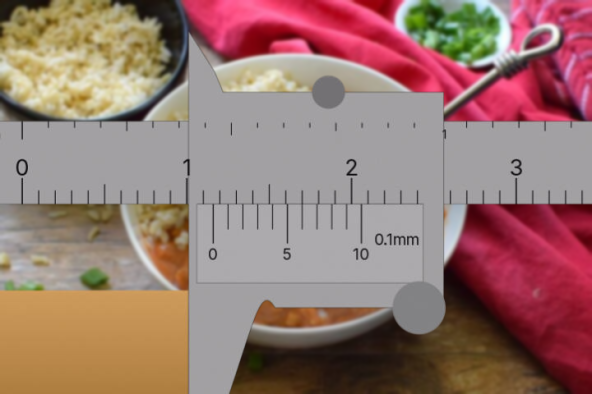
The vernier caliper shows **11.6** mm
